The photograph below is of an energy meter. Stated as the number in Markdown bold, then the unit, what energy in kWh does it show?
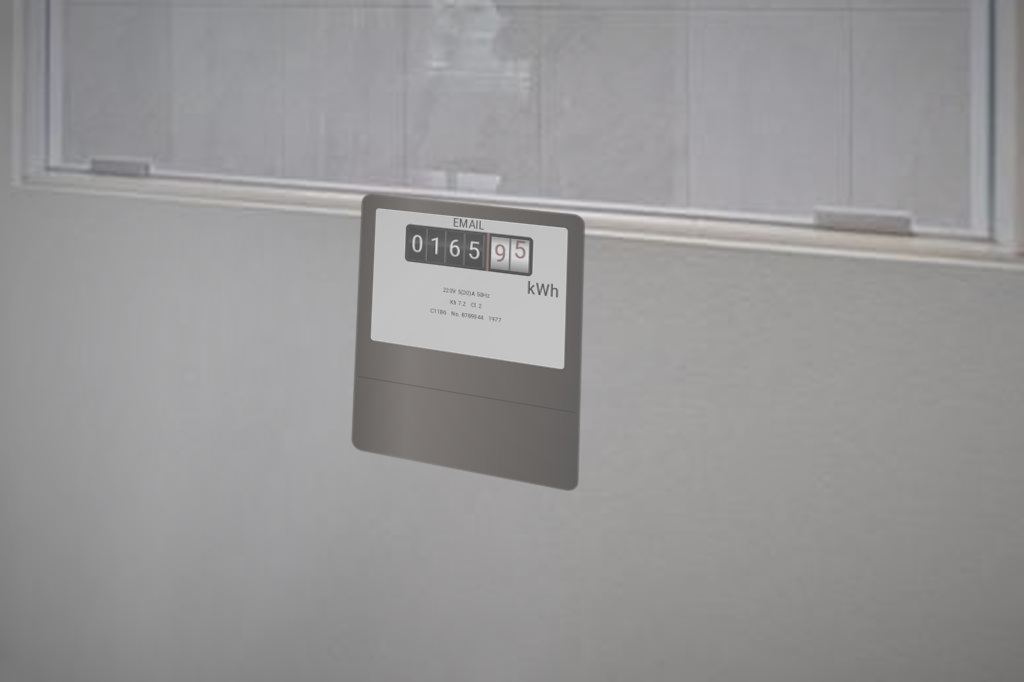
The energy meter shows **165.95** kWh
